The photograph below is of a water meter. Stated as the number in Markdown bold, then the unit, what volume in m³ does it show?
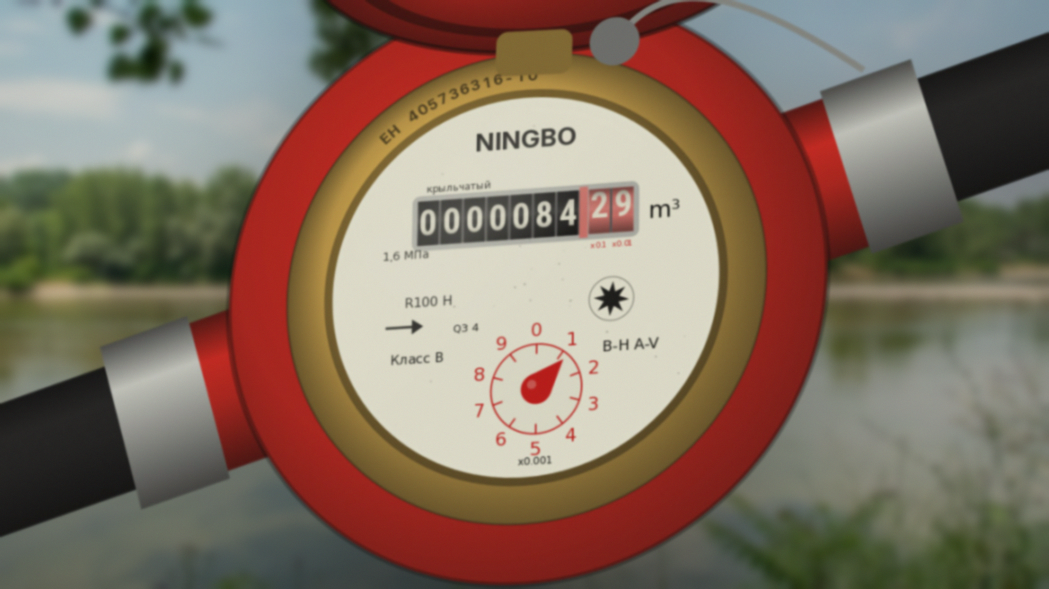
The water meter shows **84.291** m³
